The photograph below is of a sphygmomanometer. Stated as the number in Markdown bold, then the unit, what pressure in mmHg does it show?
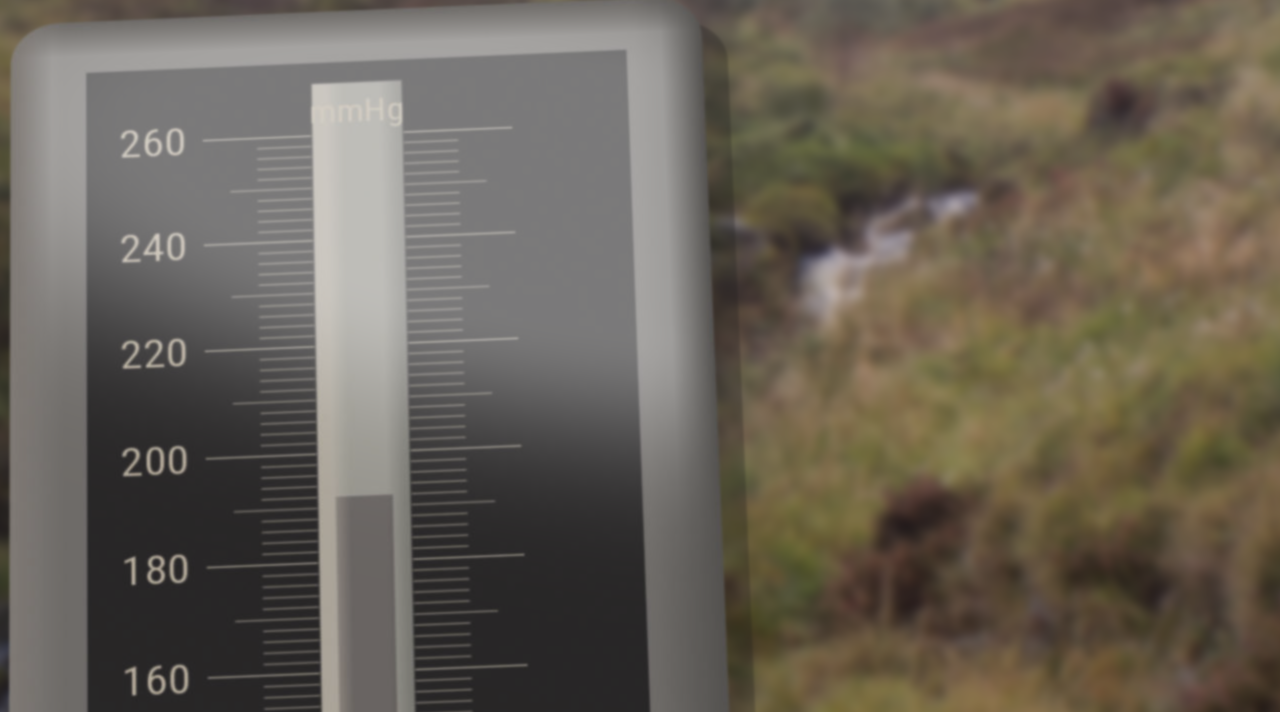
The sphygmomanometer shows **192** mmHg
